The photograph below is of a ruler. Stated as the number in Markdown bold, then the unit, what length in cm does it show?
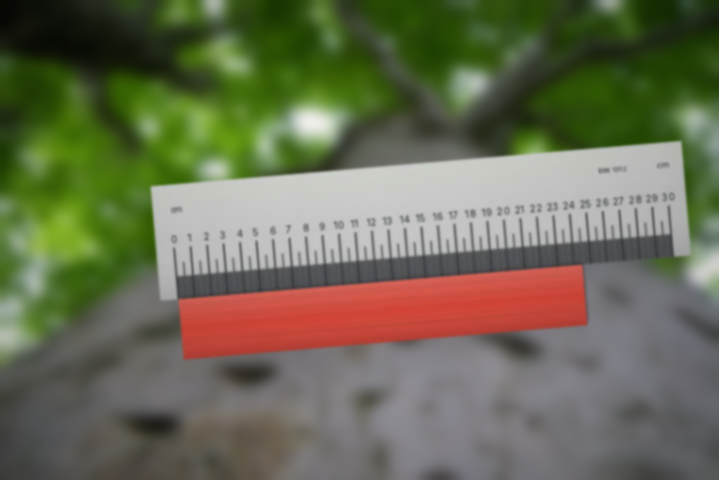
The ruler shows **24.5** cm
